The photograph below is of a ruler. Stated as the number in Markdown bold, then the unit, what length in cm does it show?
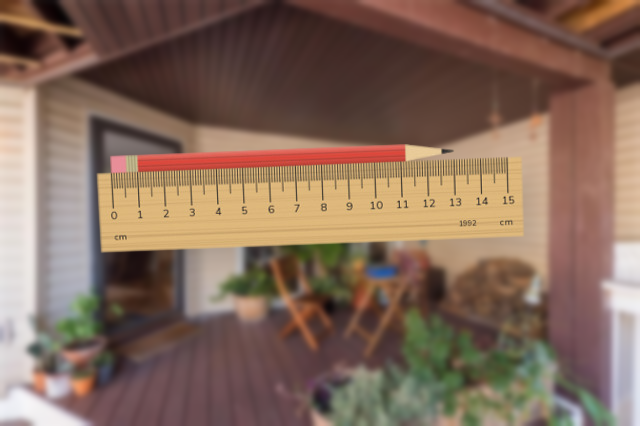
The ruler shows **13** cm
